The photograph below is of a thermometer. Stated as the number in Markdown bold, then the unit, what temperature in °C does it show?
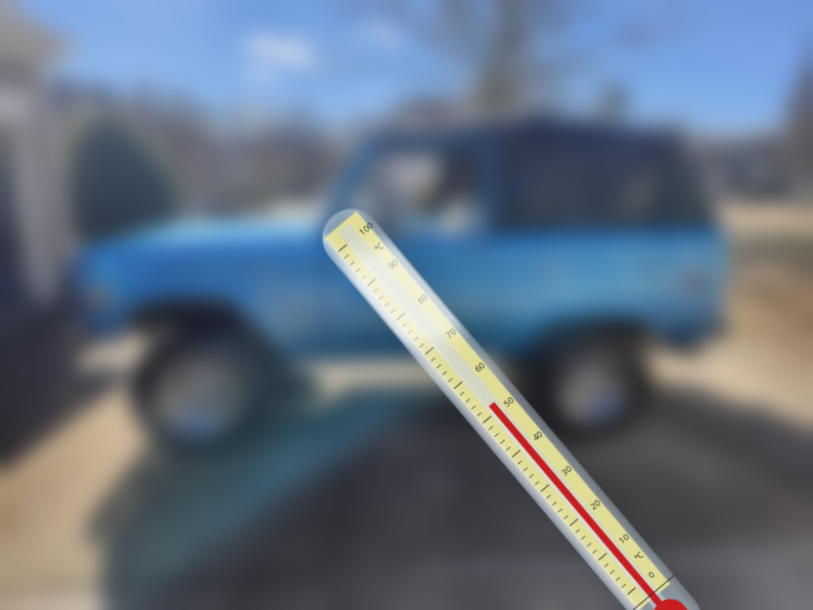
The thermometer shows **52** °C
